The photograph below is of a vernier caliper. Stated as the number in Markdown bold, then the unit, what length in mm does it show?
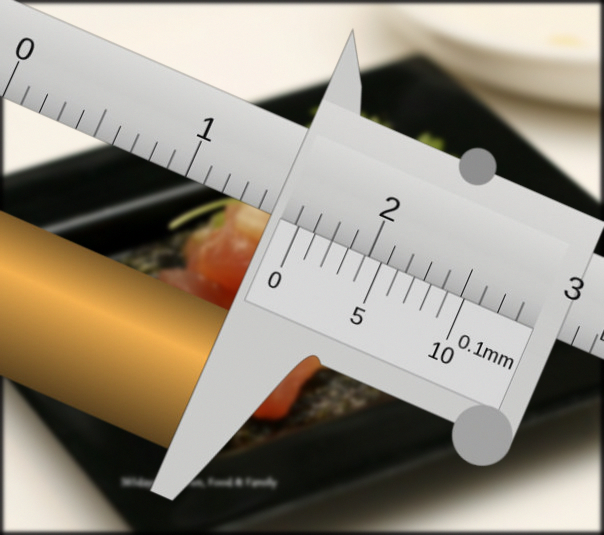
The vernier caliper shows **16.2** mm
